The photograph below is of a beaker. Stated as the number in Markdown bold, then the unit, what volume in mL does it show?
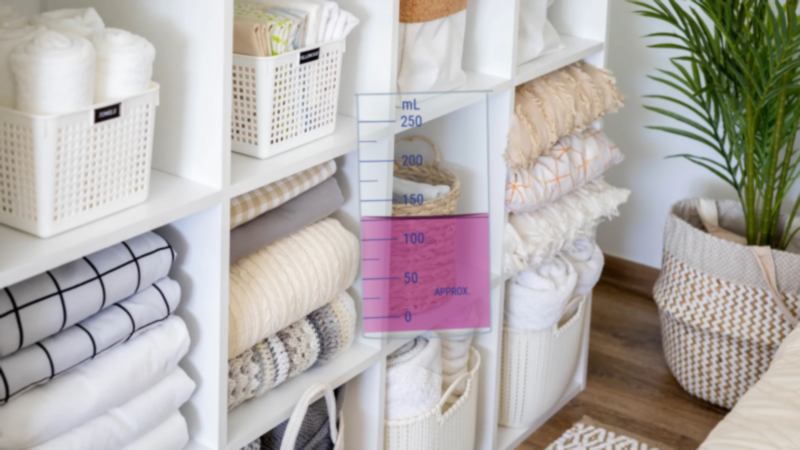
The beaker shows **125** mL
